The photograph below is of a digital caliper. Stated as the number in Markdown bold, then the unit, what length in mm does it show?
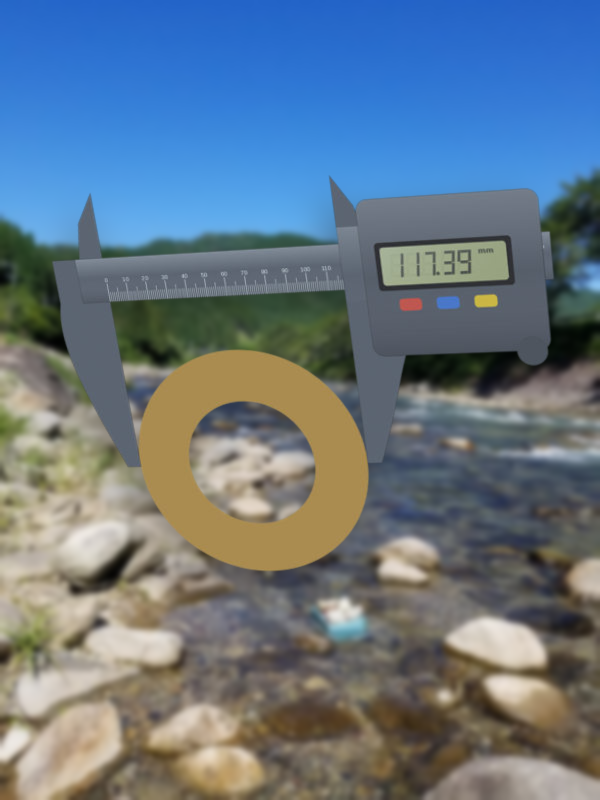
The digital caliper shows **117.39** mm
